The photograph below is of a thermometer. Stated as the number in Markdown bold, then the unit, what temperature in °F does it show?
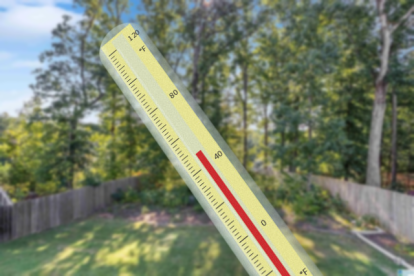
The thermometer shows **48** °F
